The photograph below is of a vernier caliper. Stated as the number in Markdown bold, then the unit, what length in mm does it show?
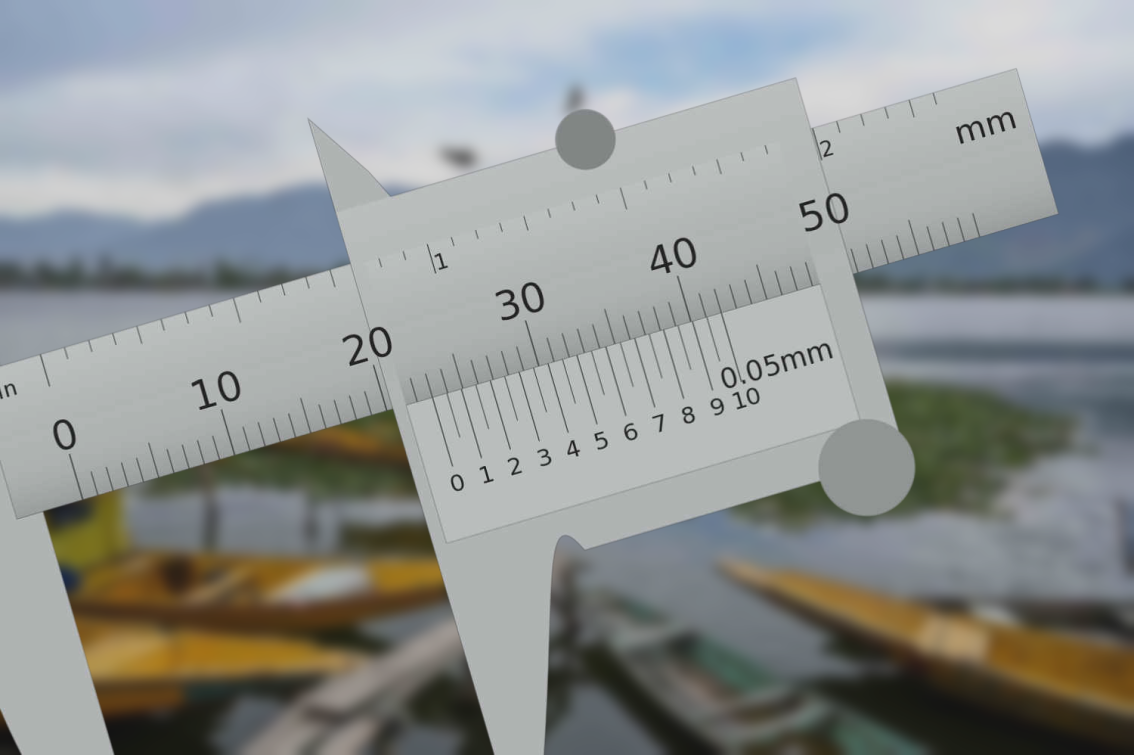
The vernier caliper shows **23.0** mm
